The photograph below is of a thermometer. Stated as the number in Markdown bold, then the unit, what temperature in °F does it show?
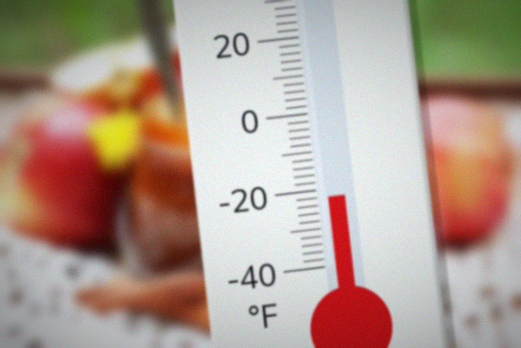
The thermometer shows **-22** °F
